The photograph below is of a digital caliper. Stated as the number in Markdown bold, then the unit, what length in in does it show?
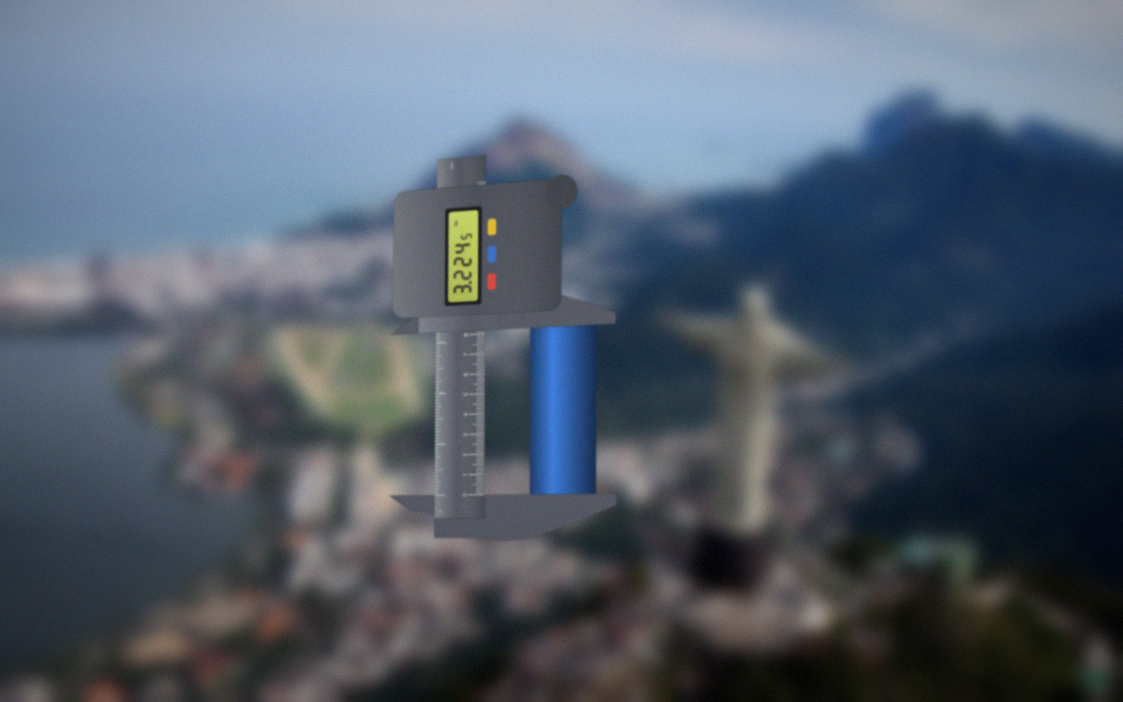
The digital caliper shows **3.2245** in
